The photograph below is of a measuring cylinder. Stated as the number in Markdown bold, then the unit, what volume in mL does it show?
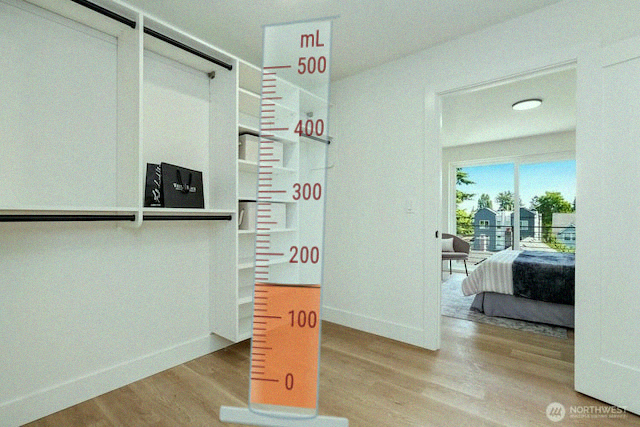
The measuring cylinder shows **150** mL
